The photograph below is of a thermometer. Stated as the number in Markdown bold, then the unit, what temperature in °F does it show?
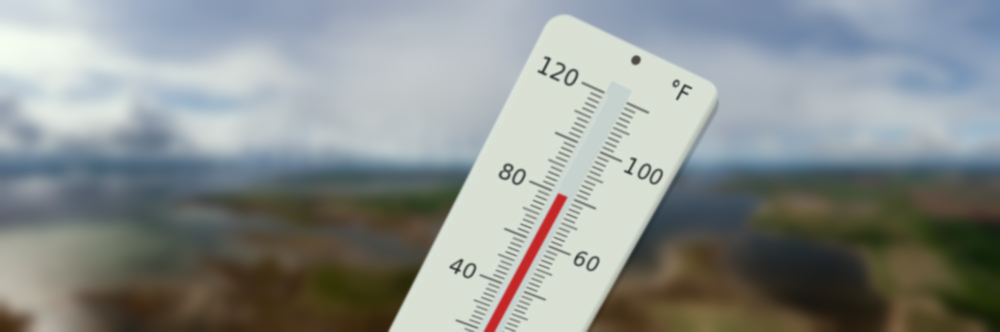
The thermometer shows **80** °F
